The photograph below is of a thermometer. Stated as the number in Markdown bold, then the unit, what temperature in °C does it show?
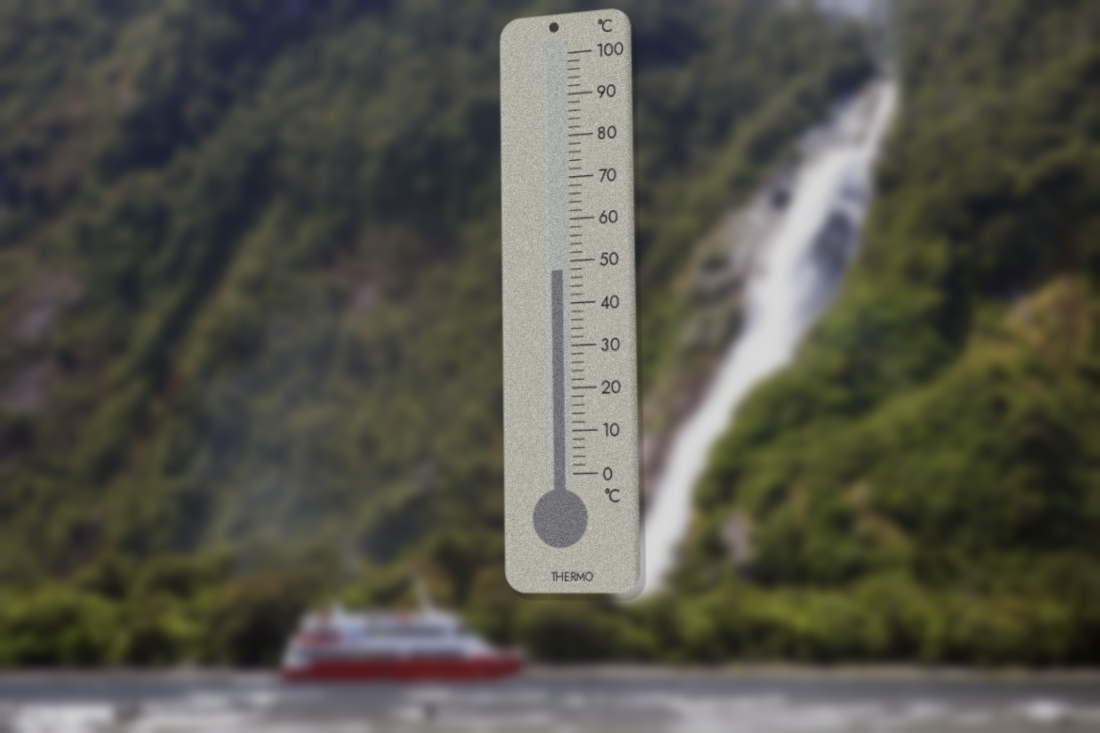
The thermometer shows **48** °C
